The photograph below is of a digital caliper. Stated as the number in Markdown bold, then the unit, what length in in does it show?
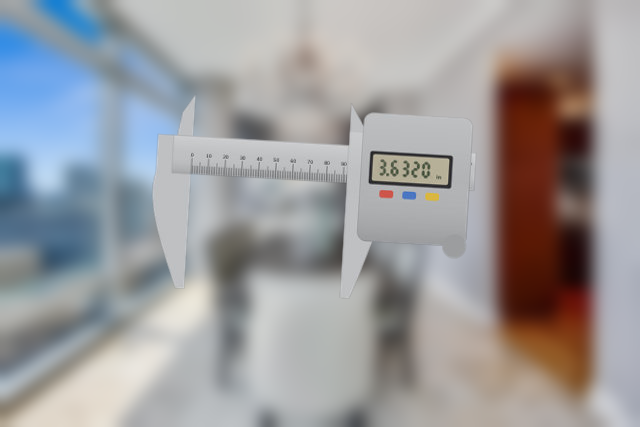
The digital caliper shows **3.6320** in
